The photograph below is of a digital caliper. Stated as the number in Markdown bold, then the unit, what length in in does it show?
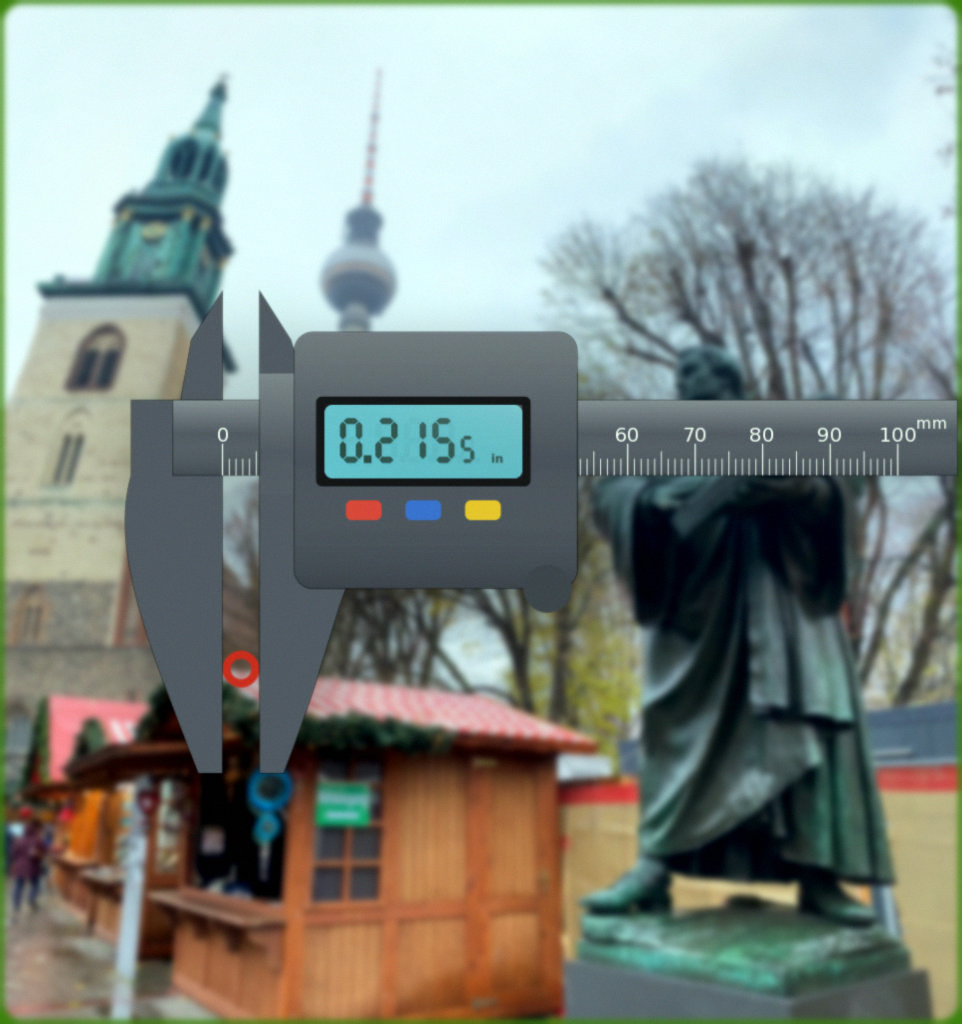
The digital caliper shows **0.2155** in
